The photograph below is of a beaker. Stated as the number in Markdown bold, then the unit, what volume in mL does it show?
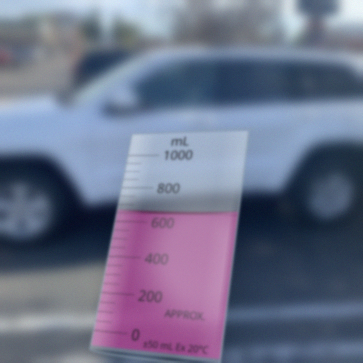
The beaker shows **650** mL
